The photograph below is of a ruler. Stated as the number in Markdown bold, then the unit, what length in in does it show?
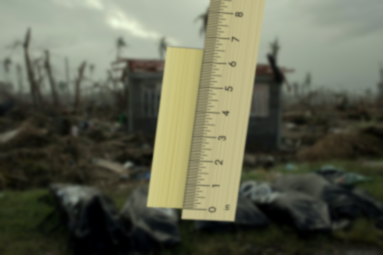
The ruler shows **6.5** in
